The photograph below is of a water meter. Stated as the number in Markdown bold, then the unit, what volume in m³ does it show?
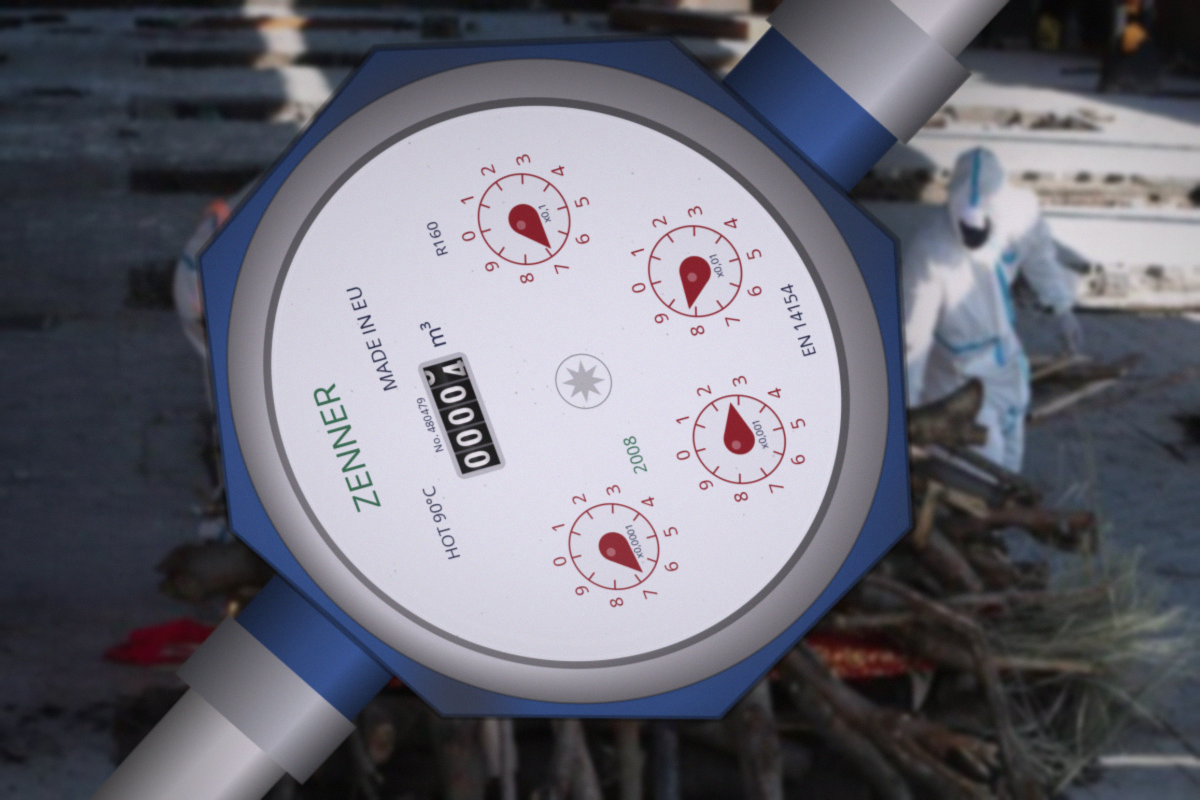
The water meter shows **3.6826** m³
